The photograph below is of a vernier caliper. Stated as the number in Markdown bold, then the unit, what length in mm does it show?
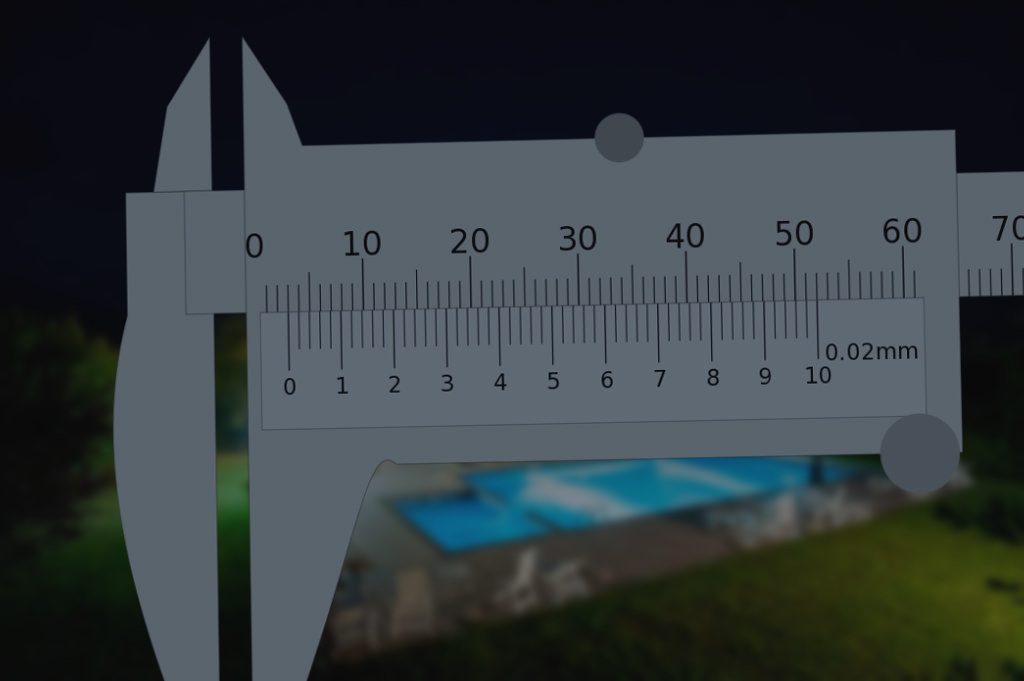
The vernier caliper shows **3.0** mm
